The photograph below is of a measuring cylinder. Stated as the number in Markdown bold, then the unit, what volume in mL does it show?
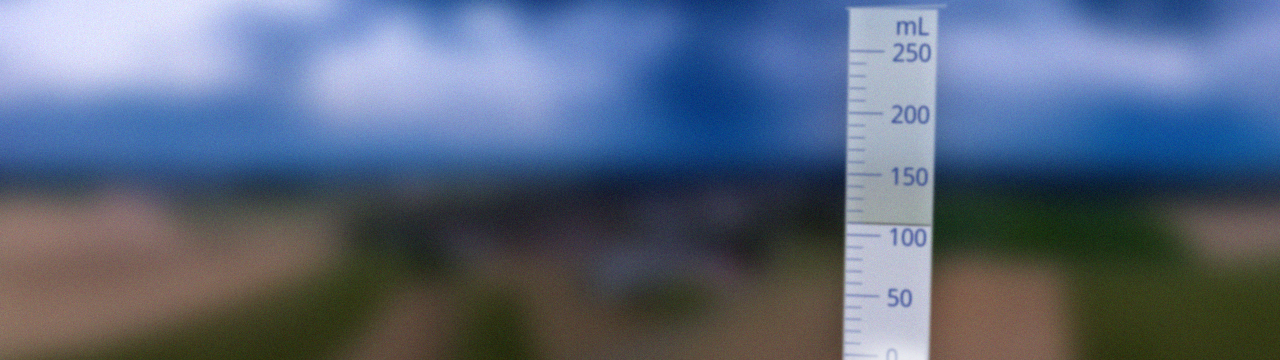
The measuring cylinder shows **110** mL
